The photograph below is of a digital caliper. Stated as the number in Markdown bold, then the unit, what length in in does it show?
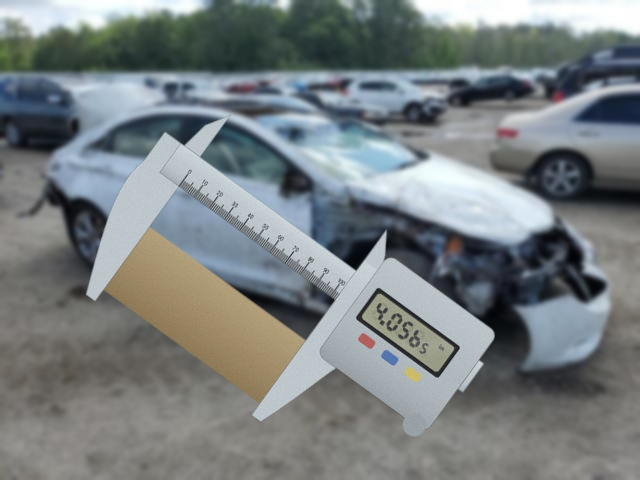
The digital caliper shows **4.0565** in
